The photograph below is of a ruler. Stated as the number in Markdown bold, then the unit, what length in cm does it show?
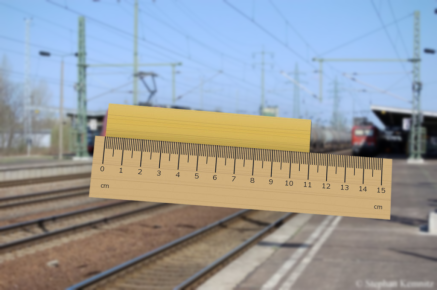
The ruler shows **11** cm
